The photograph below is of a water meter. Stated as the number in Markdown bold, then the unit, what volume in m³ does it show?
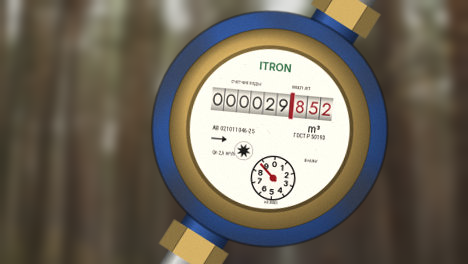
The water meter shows **29.8528** m³
